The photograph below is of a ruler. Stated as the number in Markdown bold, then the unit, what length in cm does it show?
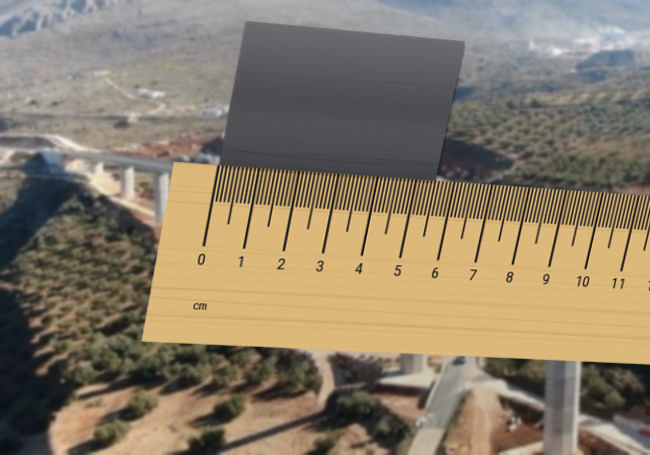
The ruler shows **5.5** cm
